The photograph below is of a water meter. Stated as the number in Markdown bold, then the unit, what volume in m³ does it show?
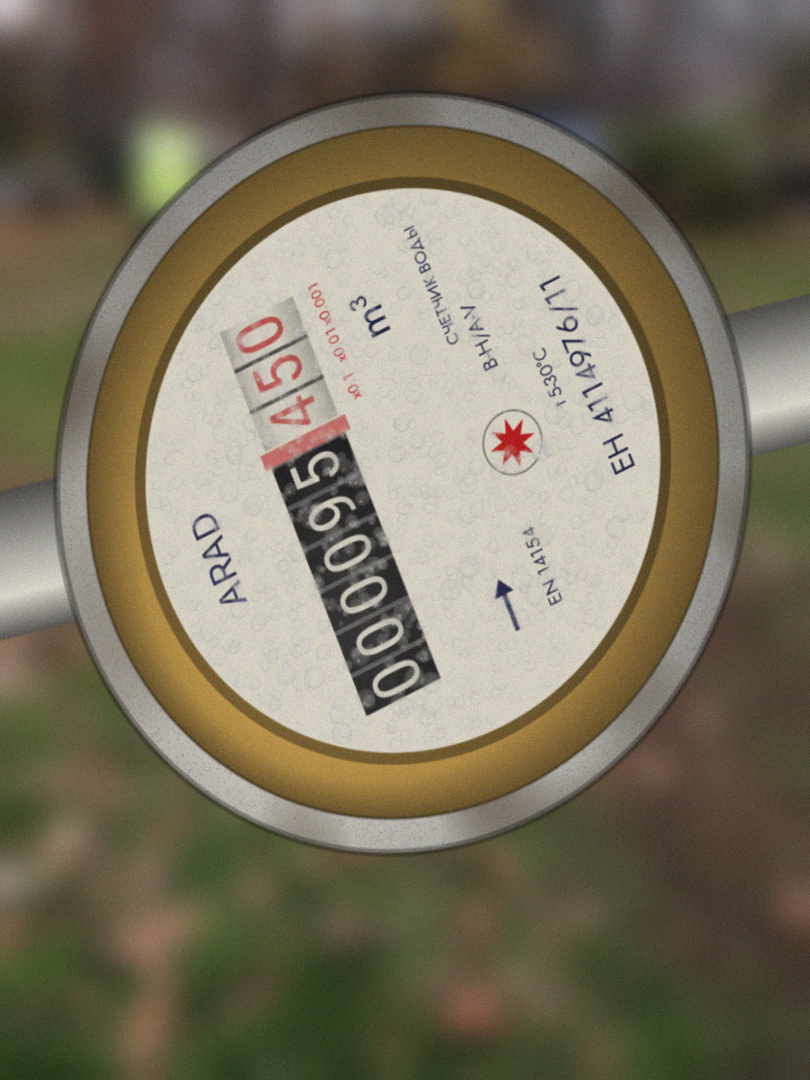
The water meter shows **95.450** m³
